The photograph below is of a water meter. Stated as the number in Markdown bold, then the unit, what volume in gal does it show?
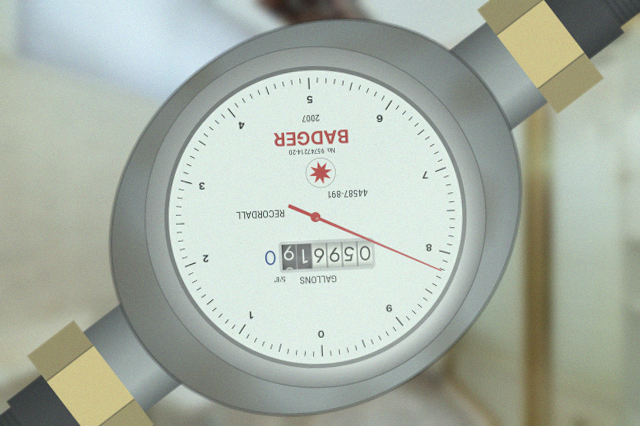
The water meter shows **596188.2** gal
